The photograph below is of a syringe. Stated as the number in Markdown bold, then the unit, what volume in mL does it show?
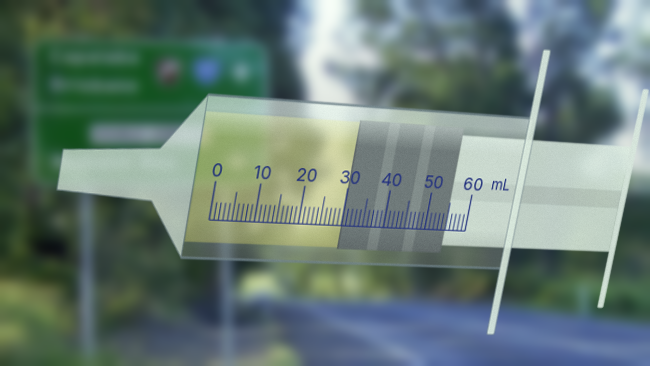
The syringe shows **30** mL
